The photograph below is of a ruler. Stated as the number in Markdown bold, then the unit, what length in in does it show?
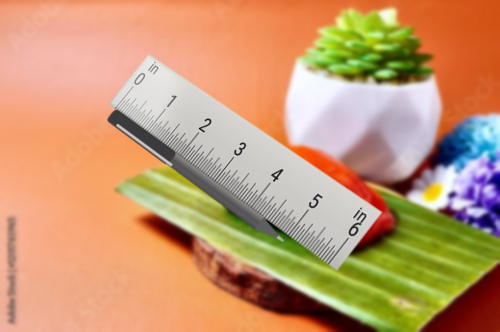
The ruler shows **5** in
